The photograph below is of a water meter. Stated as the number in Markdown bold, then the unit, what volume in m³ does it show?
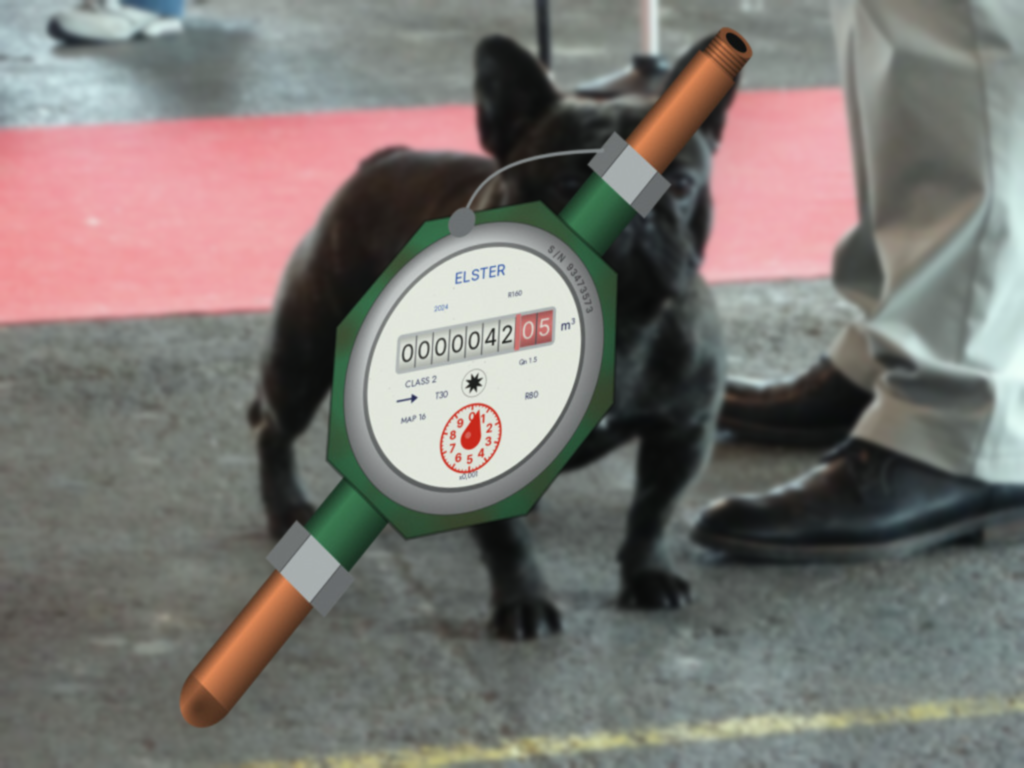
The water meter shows **42.050** m³
